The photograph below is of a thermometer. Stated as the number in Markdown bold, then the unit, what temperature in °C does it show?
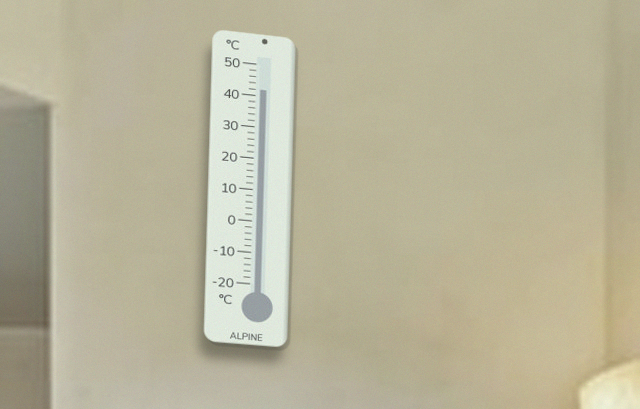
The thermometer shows **42** °C
